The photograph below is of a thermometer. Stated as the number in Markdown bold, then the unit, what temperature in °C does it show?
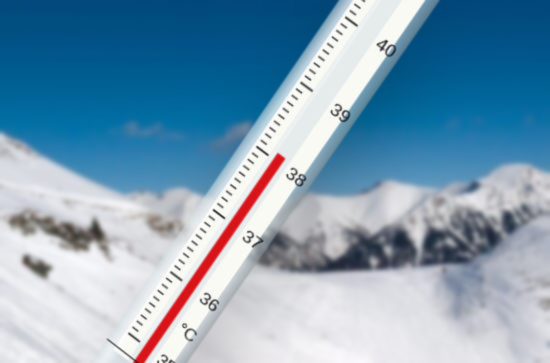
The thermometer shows **38.1** °C
